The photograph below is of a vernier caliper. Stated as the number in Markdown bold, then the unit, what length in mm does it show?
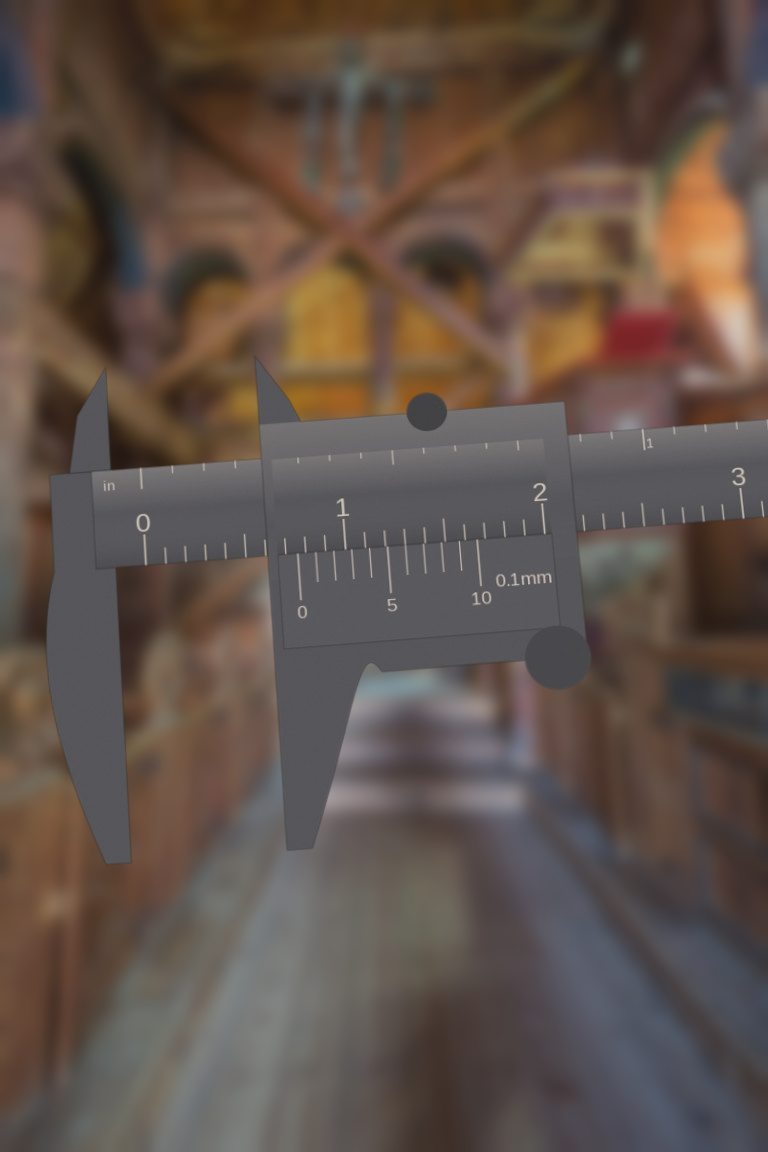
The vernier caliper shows **7.6** mm
